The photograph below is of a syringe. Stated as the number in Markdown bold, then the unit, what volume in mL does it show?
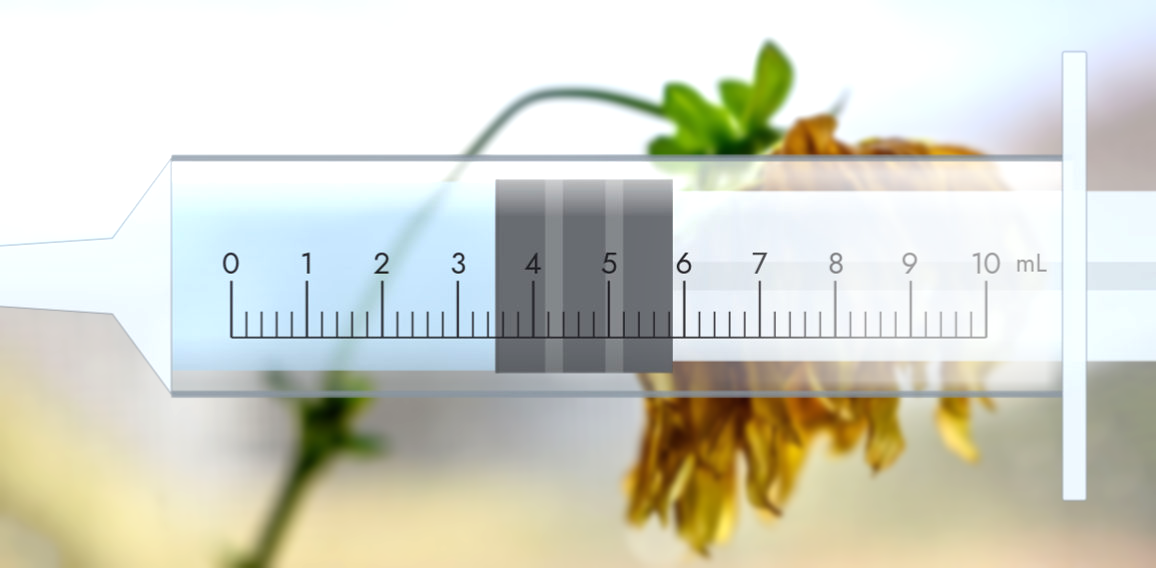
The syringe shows **3.5** mL
